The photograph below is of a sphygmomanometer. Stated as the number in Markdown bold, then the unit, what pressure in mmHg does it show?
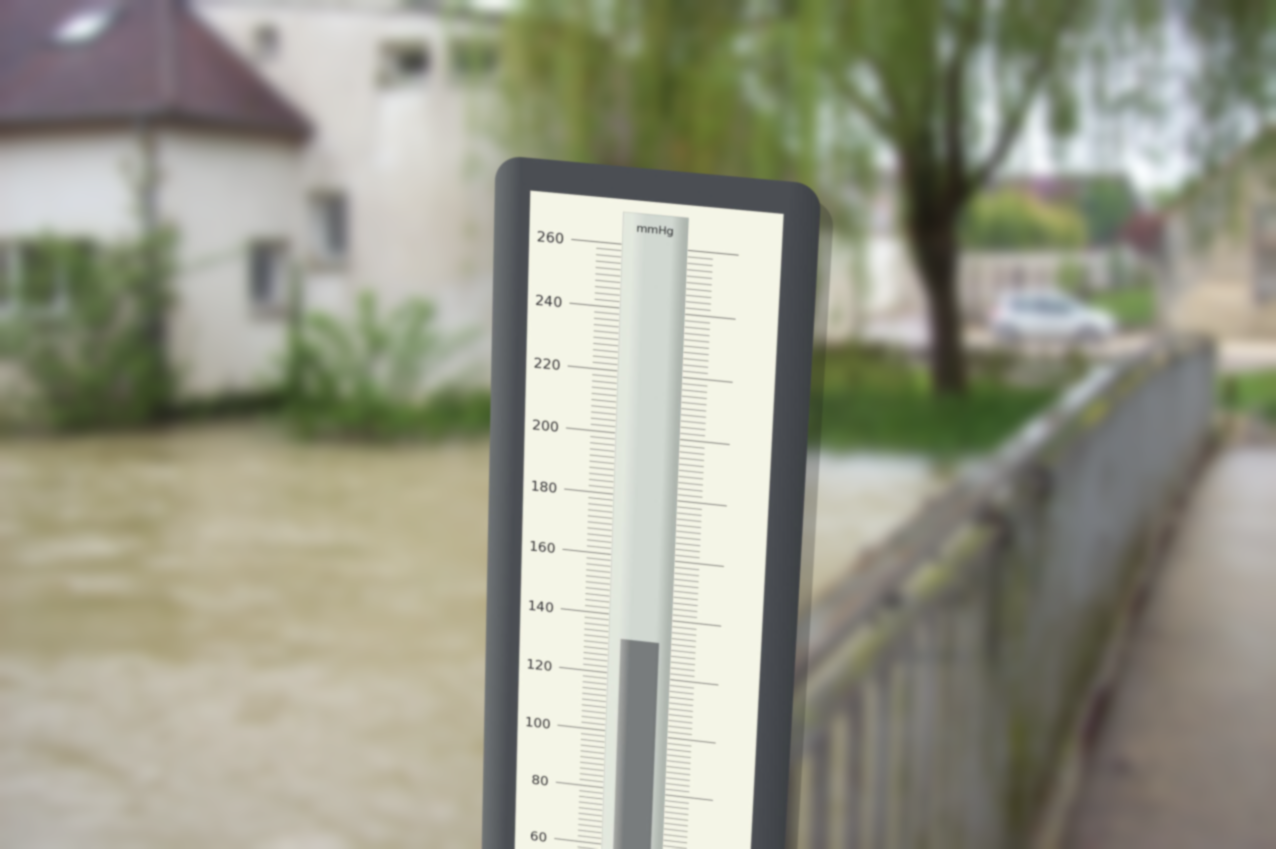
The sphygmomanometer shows **132** mmHg
